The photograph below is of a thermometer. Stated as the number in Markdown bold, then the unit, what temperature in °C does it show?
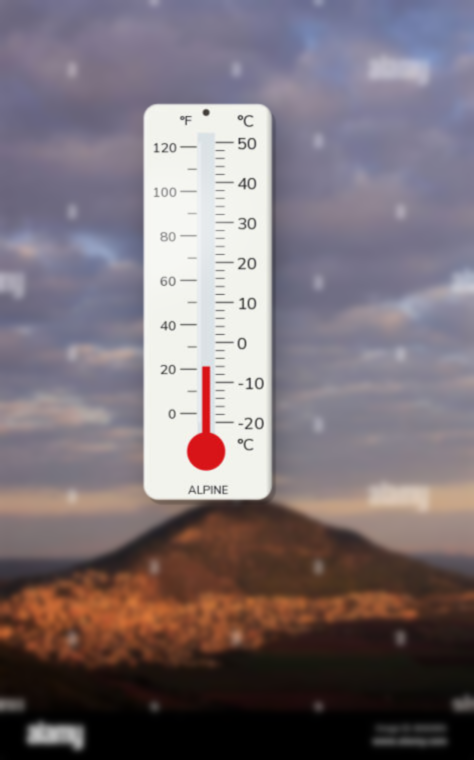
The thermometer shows **-6** °C
